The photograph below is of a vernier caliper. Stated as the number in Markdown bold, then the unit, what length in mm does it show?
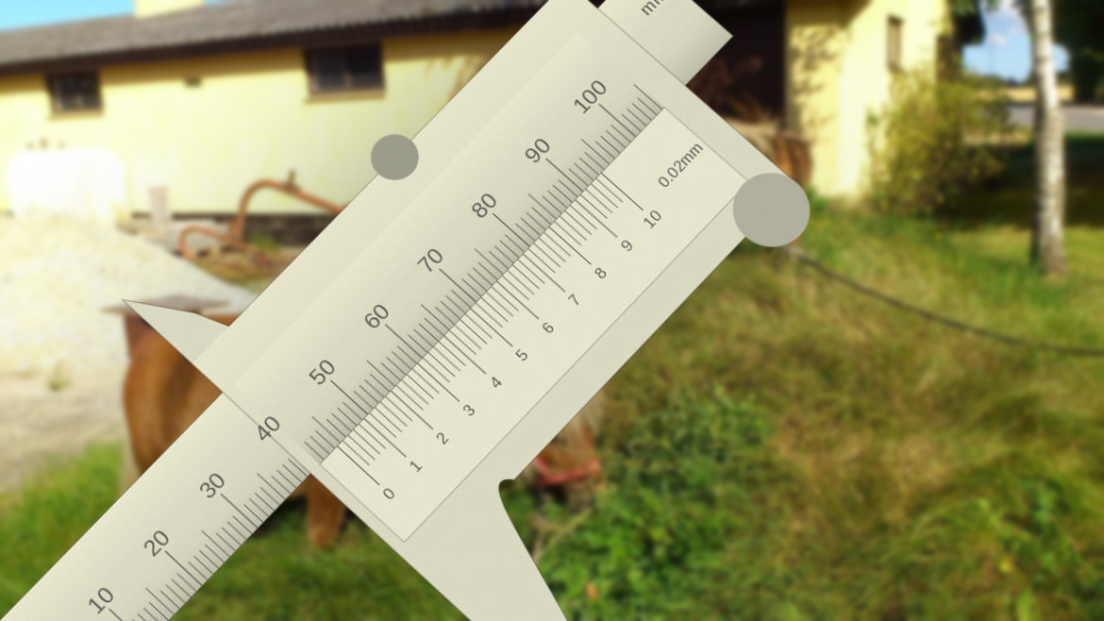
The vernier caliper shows **44.4** mm
